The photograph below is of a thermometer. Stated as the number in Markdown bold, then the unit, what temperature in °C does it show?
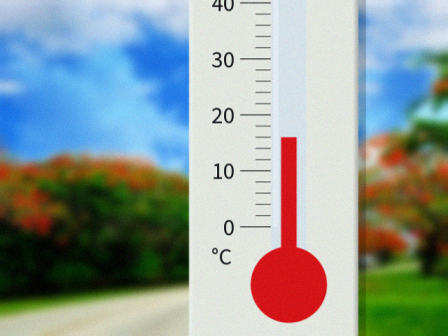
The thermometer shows **16** °C
